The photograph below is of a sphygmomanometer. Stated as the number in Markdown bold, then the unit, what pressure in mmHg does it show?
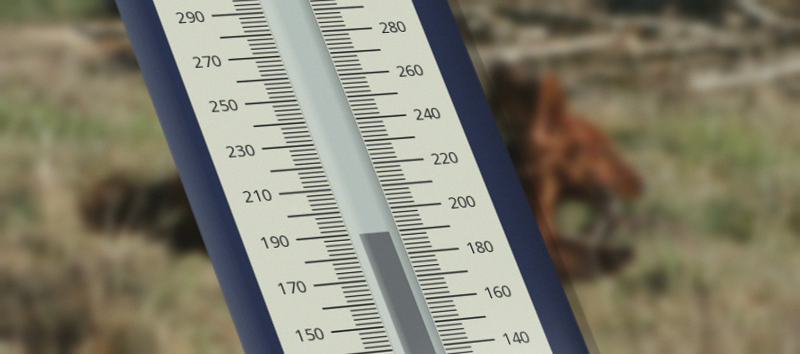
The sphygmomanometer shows **190** mmHg
